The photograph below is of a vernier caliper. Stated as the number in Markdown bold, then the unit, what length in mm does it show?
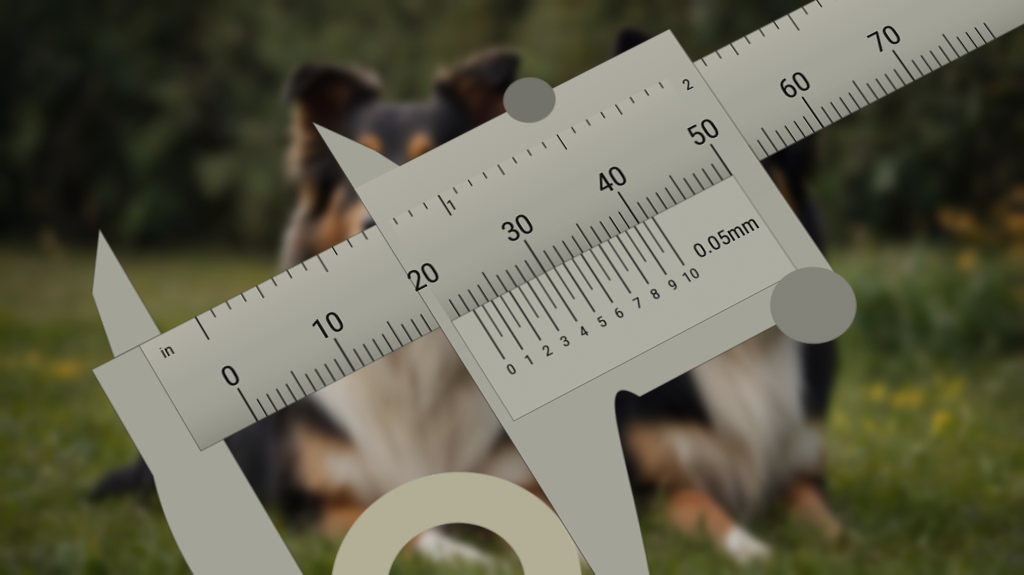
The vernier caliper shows **22.4** mm
